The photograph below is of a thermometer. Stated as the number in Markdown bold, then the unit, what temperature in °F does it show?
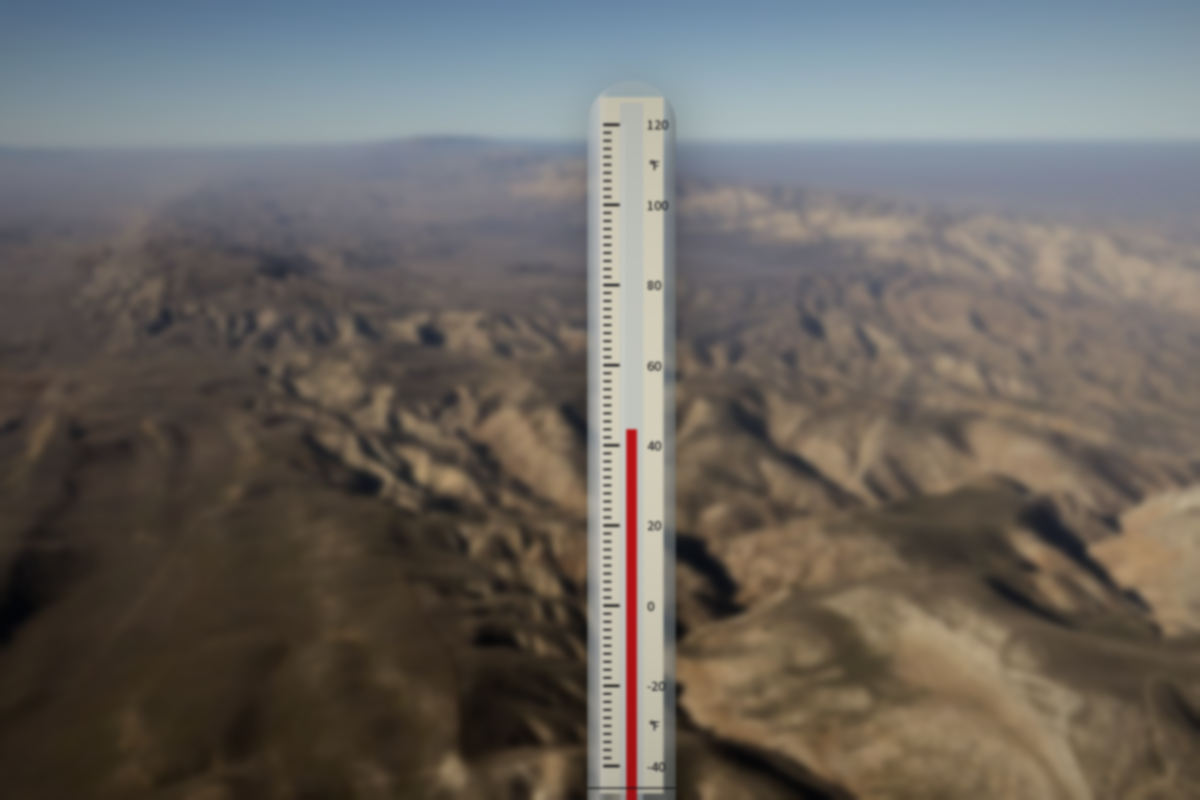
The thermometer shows **44** °F
